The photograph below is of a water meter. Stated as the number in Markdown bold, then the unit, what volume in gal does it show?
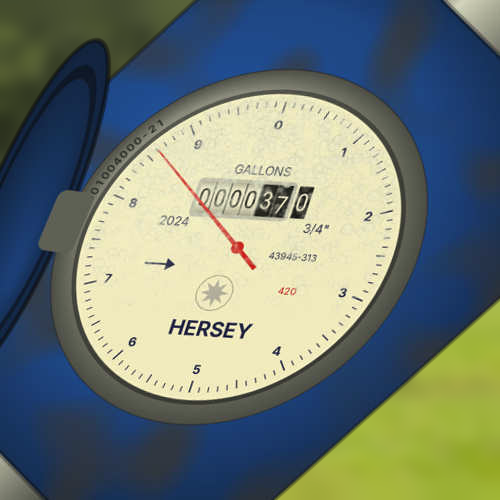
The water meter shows **368.6** gal
